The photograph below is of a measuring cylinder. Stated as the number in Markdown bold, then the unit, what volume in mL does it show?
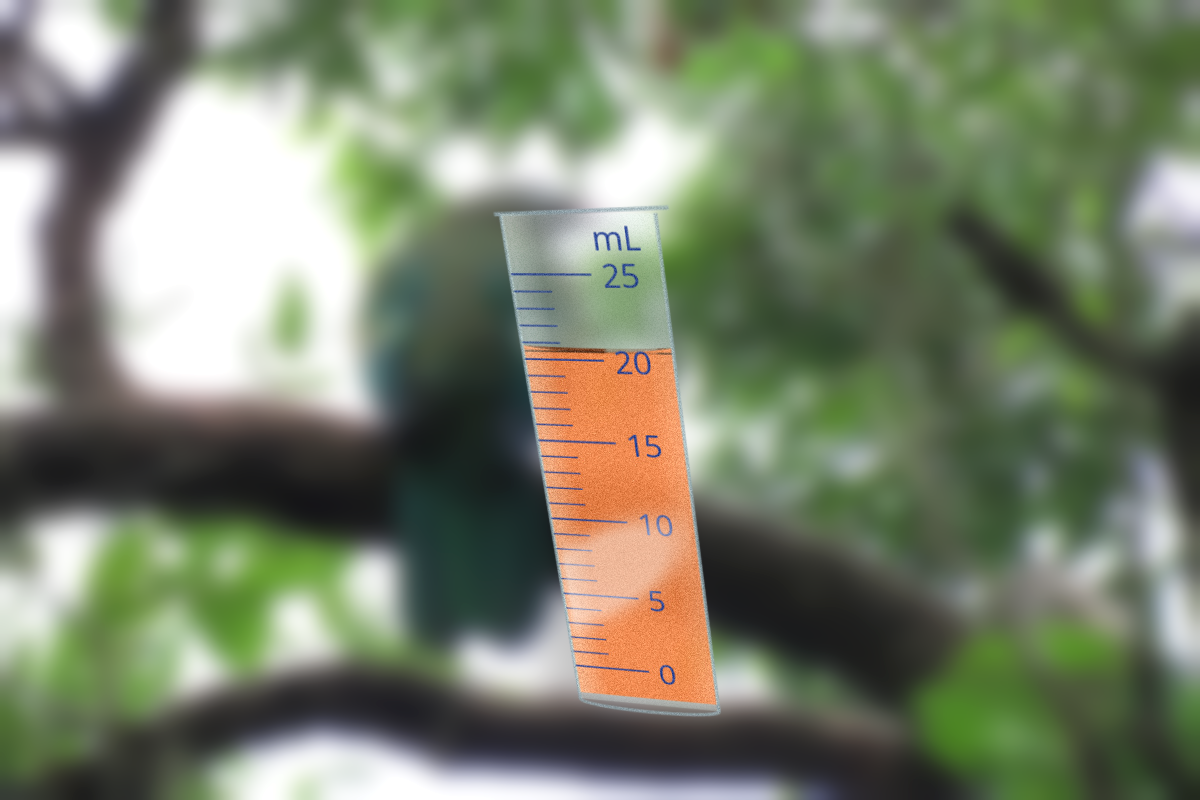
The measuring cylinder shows **20.5** mL
